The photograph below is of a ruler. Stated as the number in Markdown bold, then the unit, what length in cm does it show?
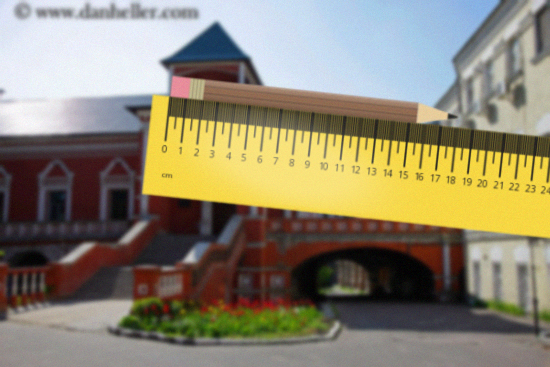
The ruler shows **18** cm
